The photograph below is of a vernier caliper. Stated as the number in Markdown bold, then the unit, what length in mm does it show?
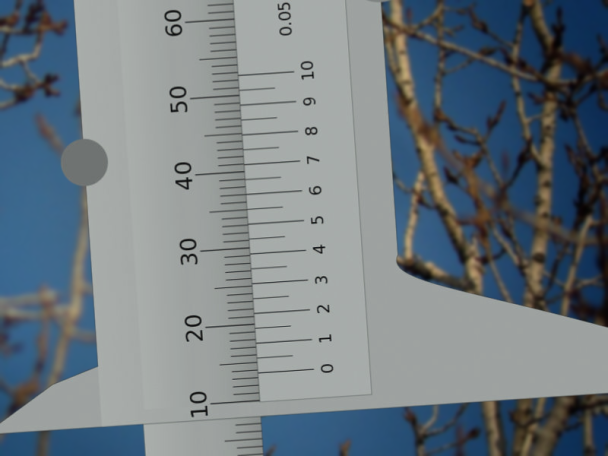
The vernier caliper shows **13.6** mm
